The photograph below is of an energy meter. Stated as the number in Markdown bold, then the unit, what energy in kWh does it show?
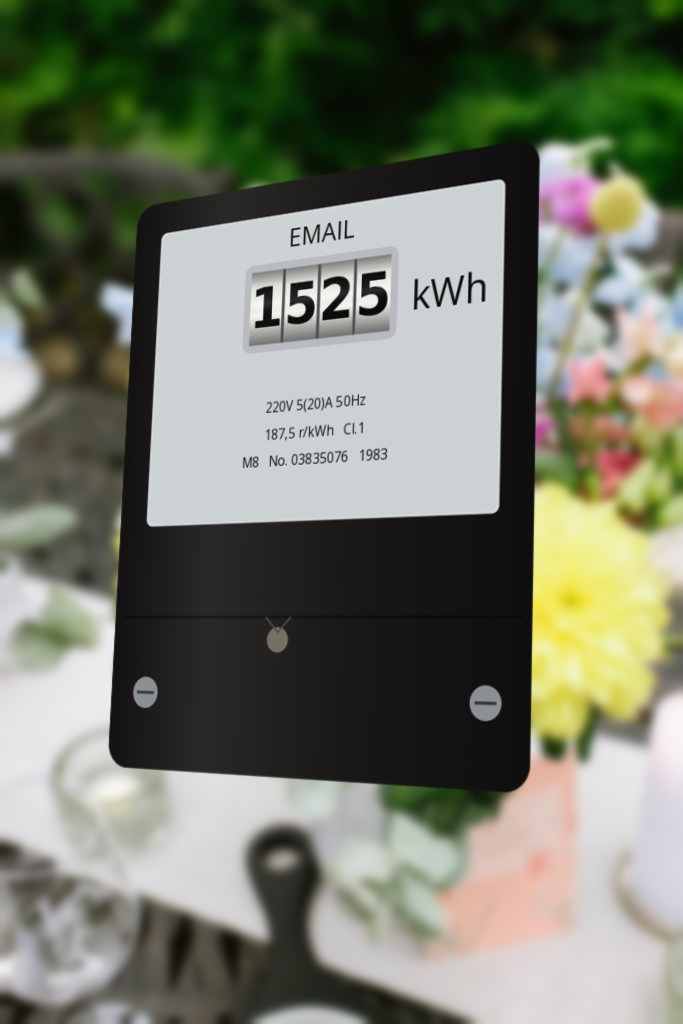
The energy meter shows **1525** kWh
